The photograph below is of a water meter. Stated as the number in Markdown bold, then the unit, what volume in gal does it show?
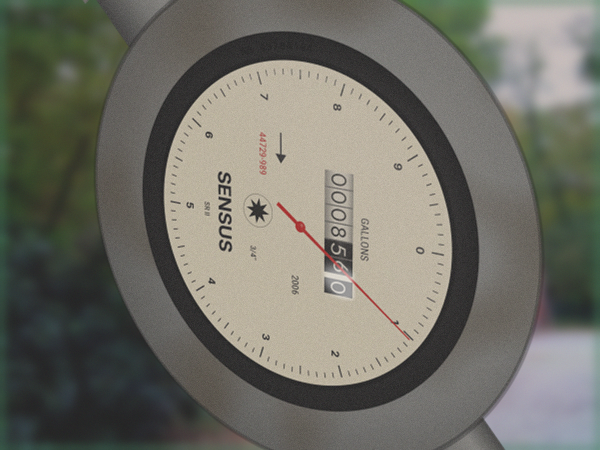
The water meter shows **8561.0** gal
